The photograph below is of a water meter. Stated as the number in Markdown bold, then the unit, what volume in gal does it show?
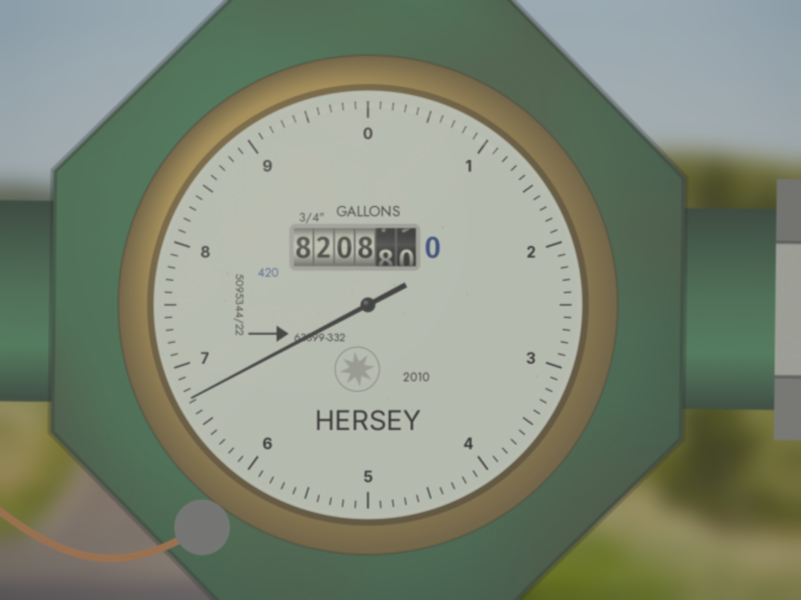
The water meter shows **8208796.7** gal
